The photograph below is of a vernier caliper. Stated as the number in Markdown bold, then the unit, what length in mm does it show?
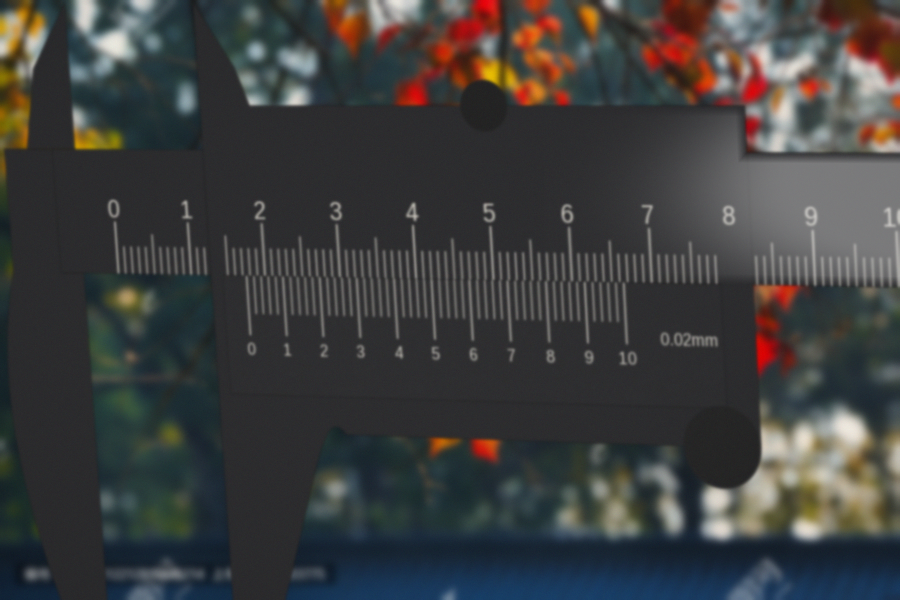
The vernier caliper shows **17.5** mm
